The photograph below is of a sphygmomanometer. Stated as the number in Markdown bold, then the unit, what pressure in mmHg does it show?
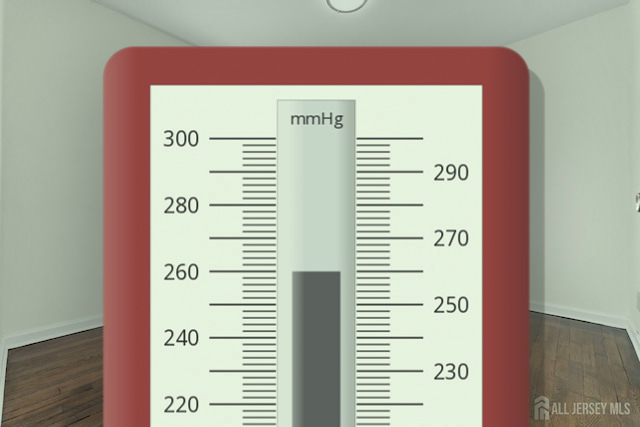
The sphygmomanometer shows **260** mmHg
